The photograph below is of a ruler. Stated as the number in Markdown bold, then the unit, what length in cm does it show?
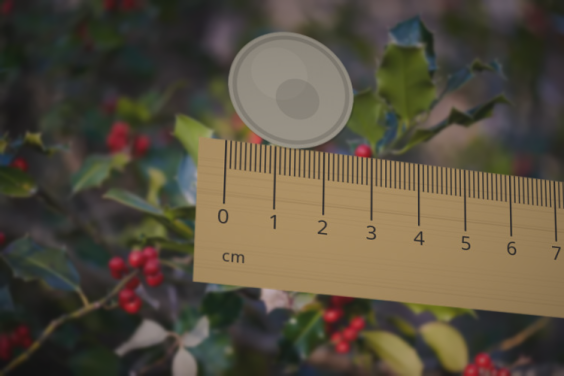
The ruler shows **2.6** cm
